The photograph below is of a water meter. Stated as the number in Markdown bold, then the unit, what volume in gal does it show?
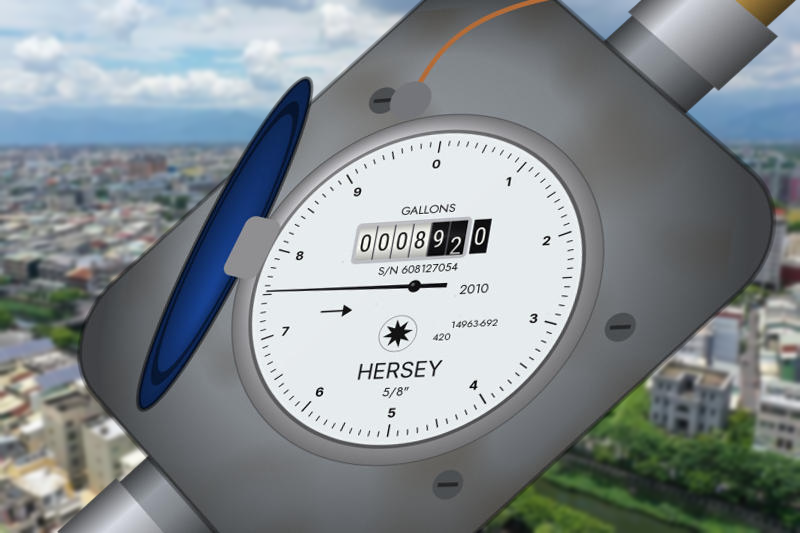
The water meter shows **8917.5** gal
